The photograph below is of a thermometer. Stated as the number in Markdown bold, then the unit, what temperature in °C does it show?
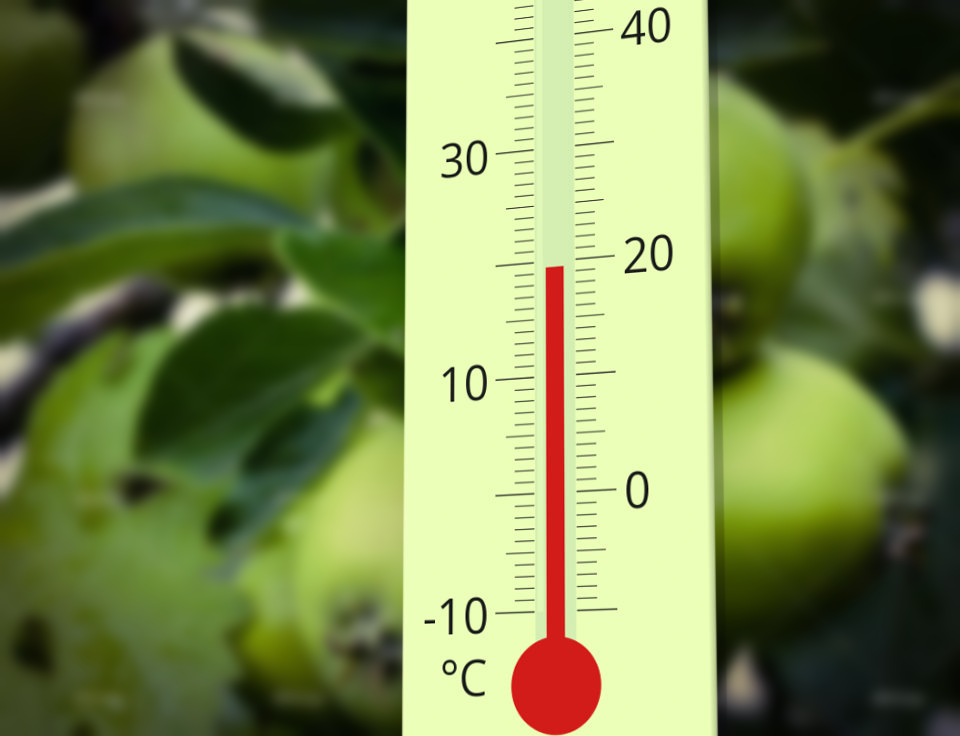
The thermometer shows **19.5** °C
